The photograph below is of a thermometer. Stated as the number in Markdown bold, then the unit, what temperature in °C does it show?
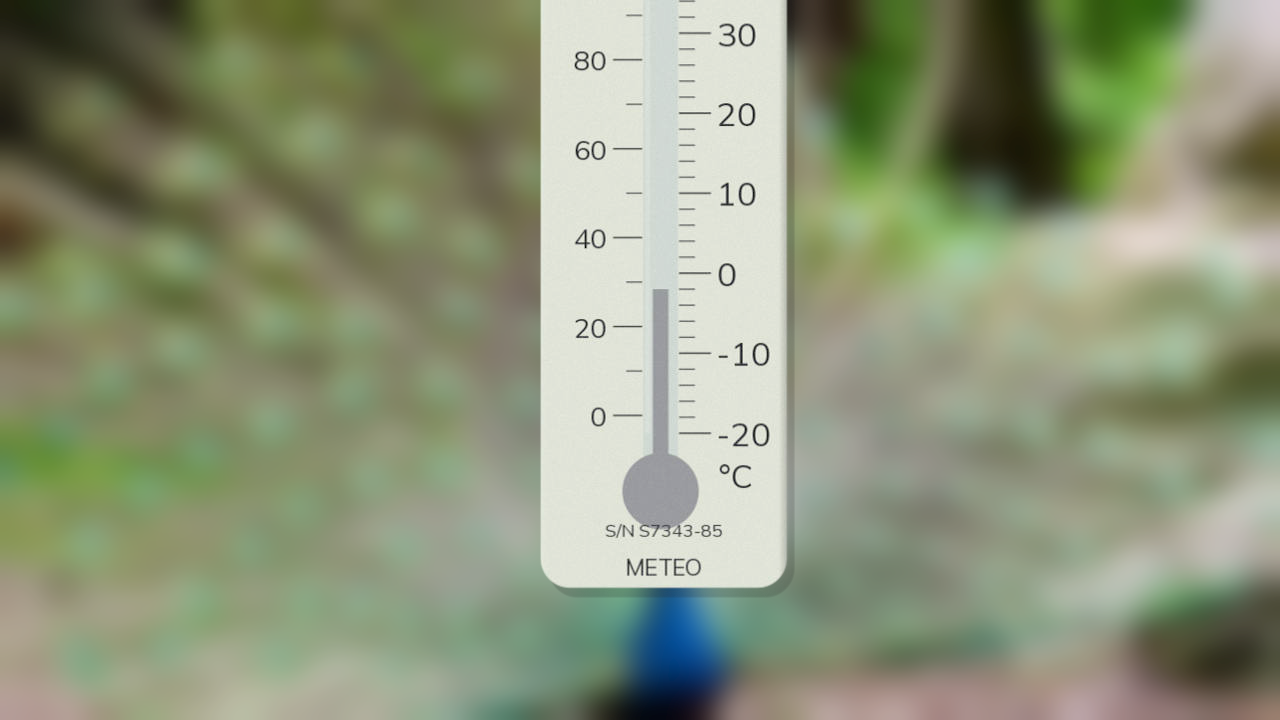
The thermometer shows **-2** °C
